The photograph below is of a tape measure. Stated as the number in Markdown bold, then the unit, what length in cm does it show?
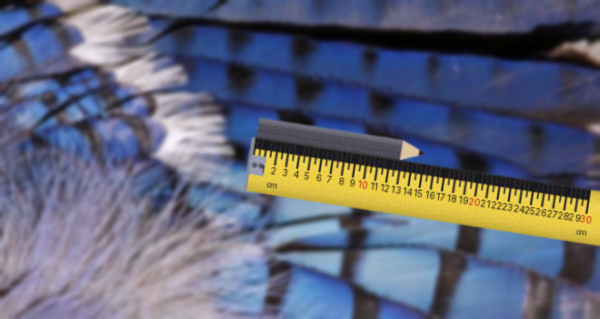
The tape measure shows **15** cm
